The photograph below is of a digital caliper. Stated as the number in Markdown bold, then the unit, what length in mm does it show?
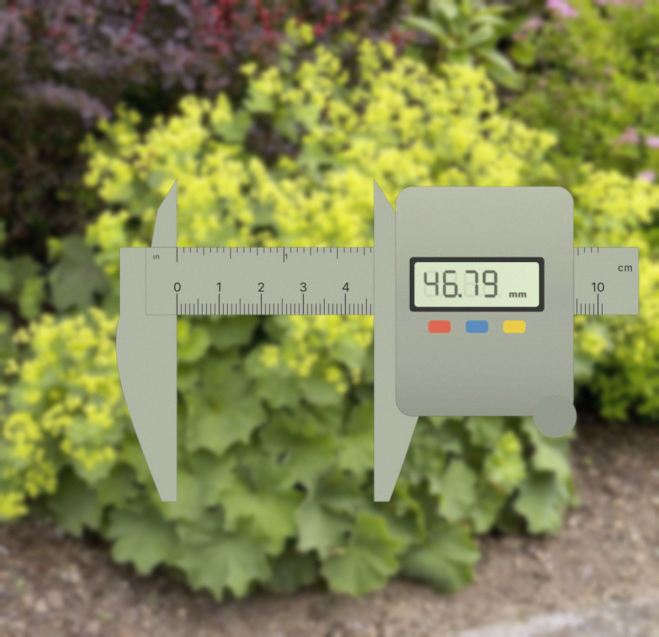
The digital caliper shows **46.79** mm
